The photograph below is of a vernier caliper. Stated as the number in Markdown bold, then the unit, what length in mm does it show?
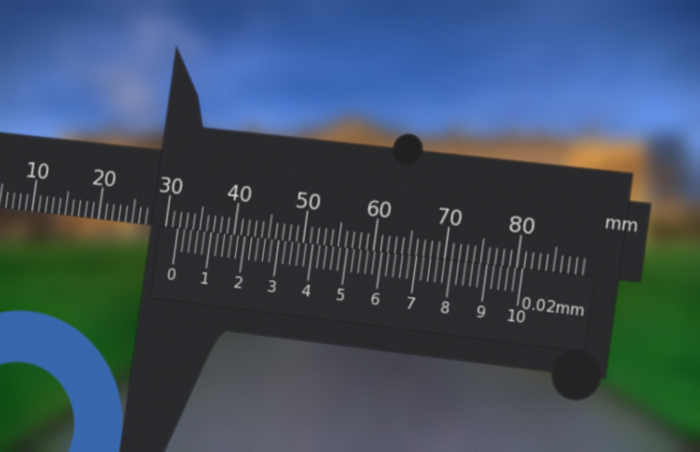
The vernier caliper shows **31.8** mm
